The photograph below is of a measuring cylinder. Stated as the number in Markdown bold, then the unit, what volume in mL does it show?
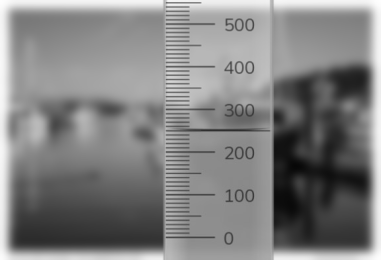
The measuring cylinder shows **250** mL
